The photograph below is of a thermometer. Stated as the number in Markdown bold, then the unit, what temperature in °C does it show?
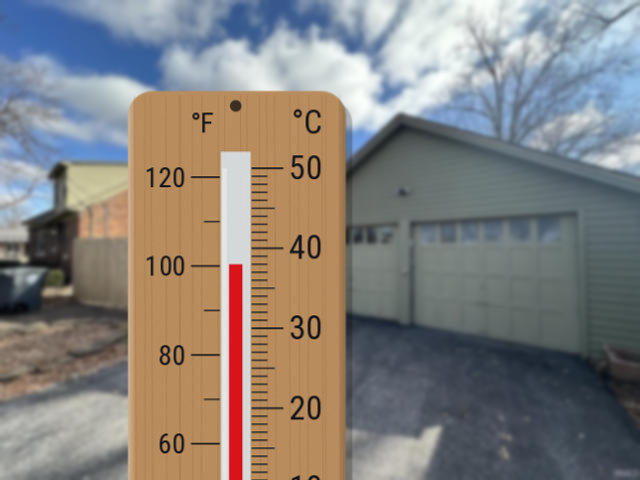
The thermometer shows **38** °C
